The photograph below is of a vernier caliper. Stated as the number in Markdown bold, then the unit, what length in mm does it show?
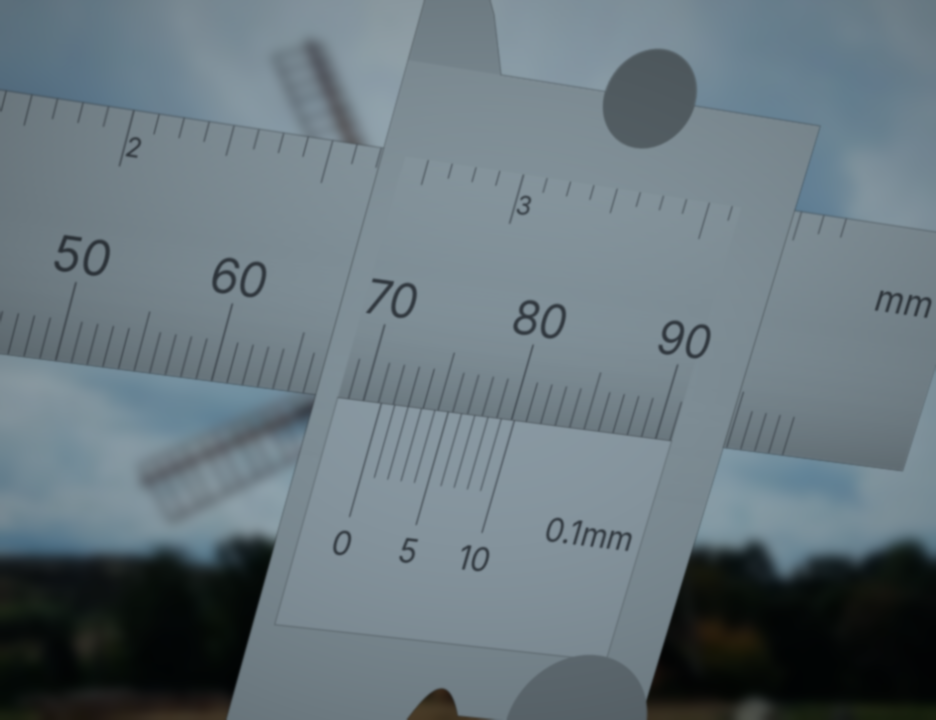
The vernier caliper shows **71.2** mm
